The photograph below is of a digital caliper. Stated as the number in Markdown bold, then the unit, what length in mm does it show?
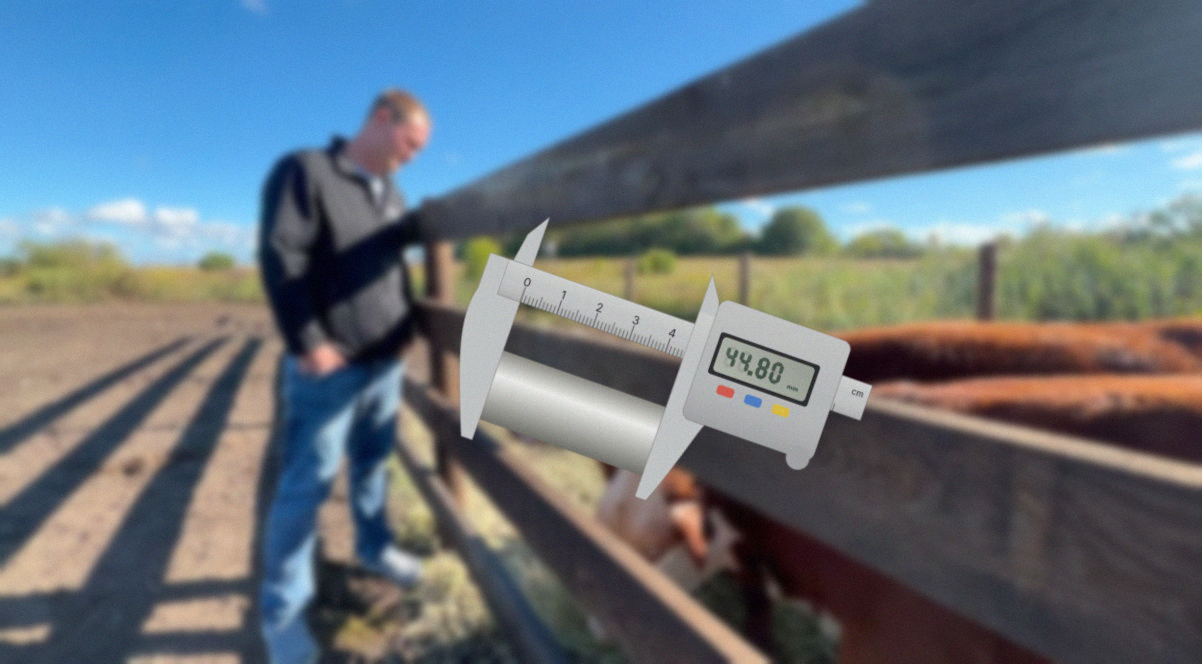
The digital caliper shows **44.80** mm
